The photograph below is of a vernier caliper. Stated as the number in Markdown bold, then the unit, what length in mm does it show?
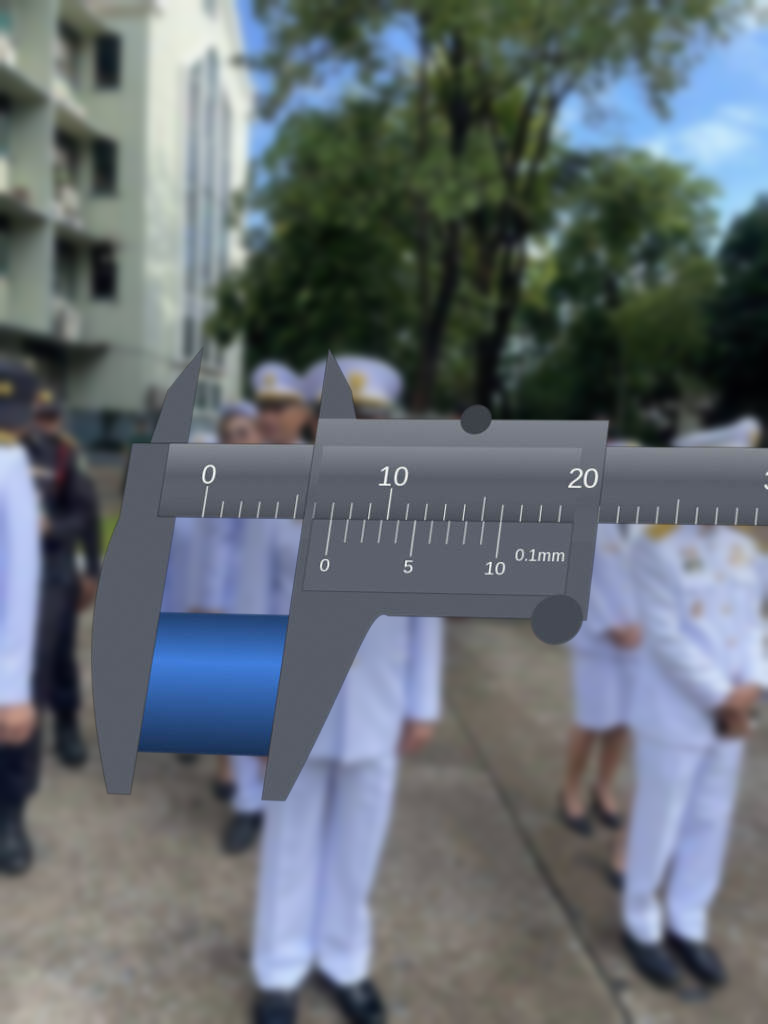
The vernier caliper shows **7.0** mm
